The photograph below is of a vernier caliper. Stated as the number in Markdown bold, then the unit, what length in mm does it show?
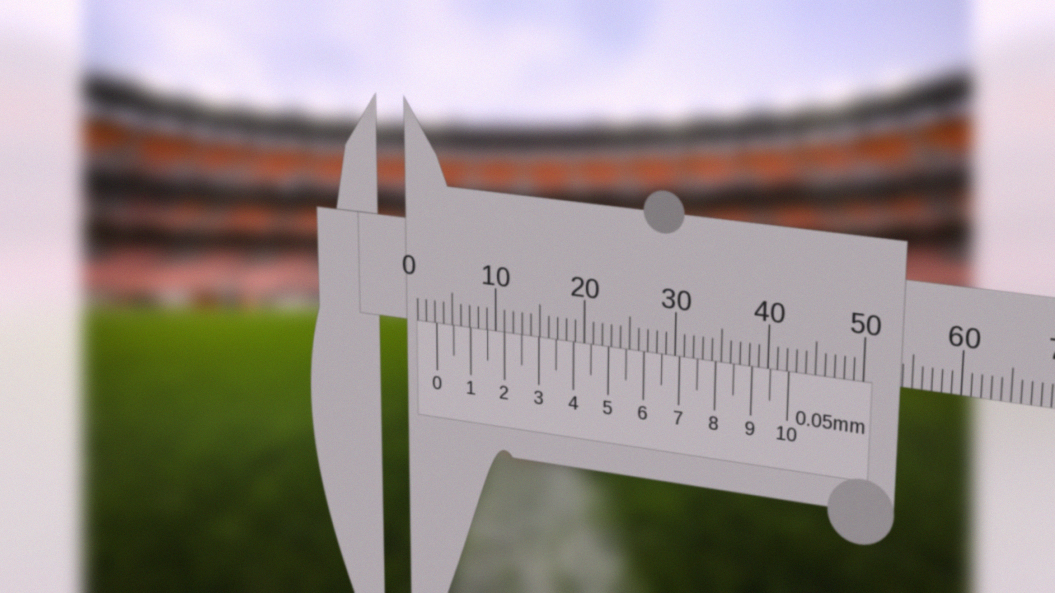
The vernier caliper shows **3.2** mm
